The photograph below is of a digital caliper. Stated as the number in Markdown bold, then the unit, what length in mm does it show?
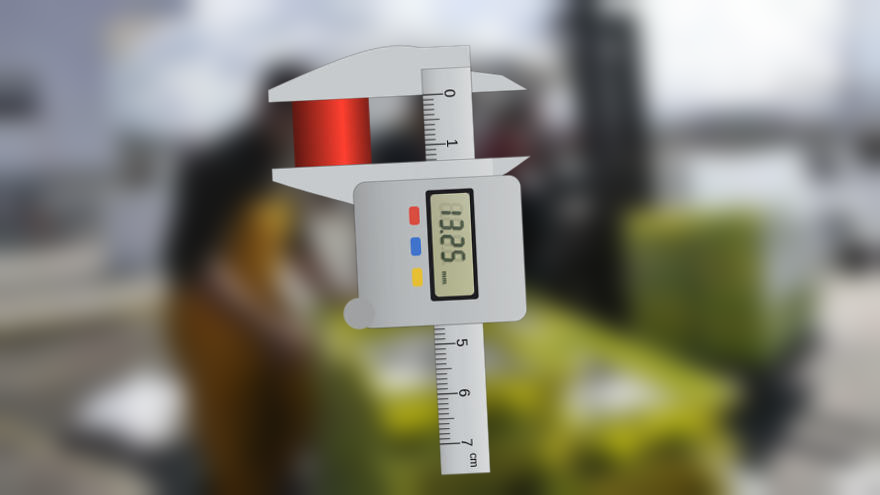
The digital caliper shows **13.25** mm
